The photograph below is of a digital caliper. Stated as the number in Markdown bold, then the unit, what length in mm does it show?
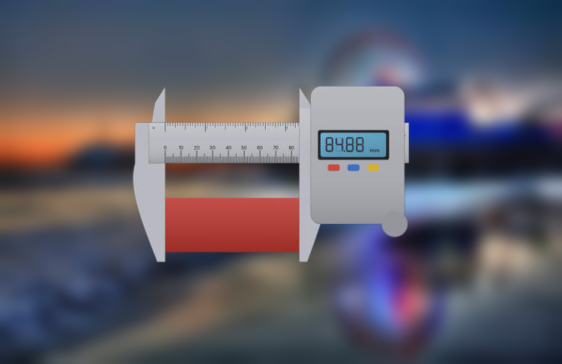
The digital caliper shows **84.88** mm
